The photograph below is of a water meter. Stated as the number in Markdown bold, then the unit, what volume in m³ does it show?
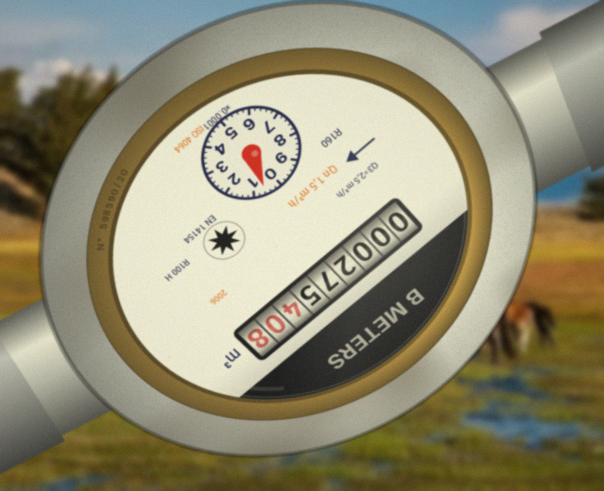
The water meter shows **275.4080** m³
